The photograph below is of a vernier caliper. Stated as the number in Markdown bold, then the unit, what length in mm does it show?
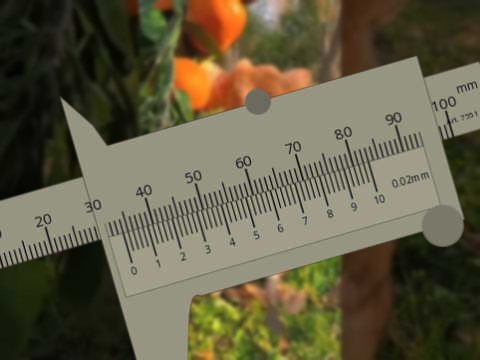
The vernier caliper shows **34.0** mm
